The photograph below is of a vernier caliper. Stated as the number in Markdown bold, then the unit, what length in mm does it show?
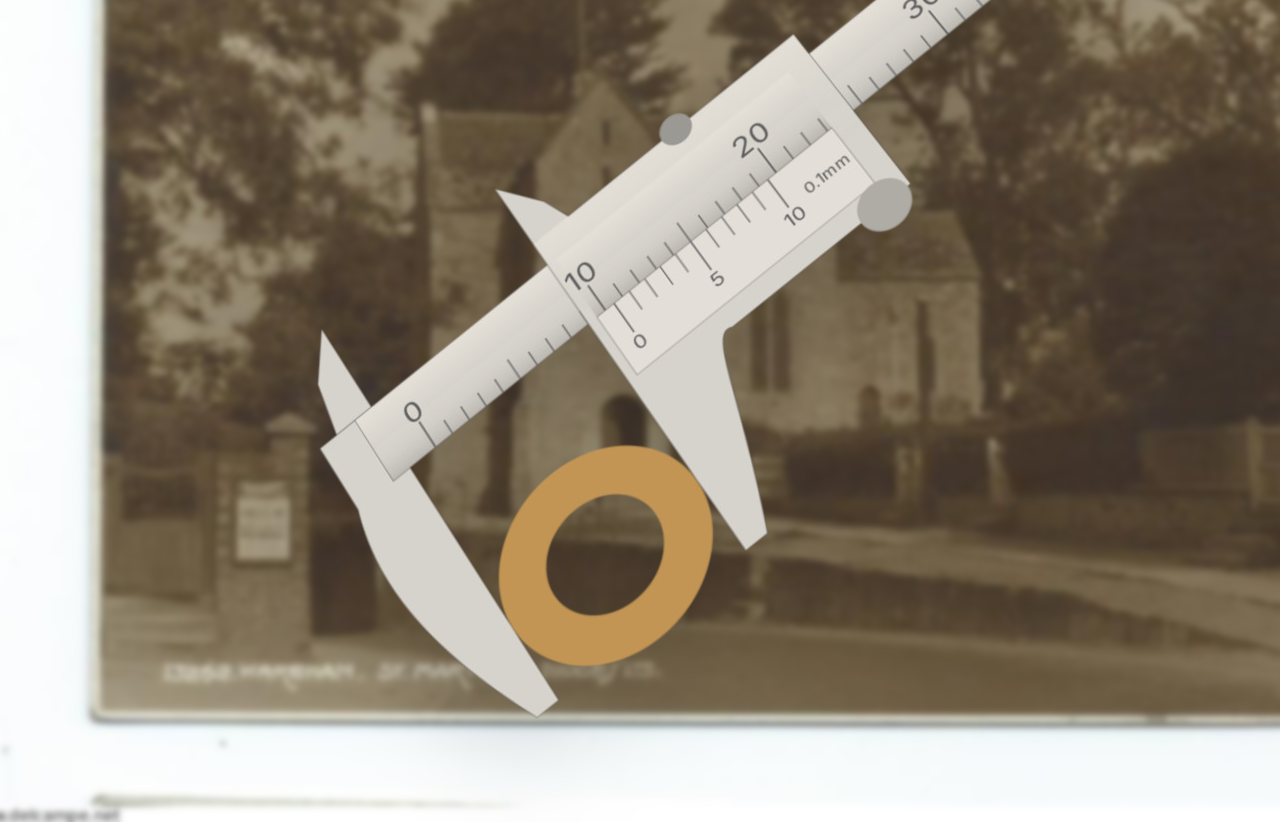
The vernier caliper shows **10.5** mm
